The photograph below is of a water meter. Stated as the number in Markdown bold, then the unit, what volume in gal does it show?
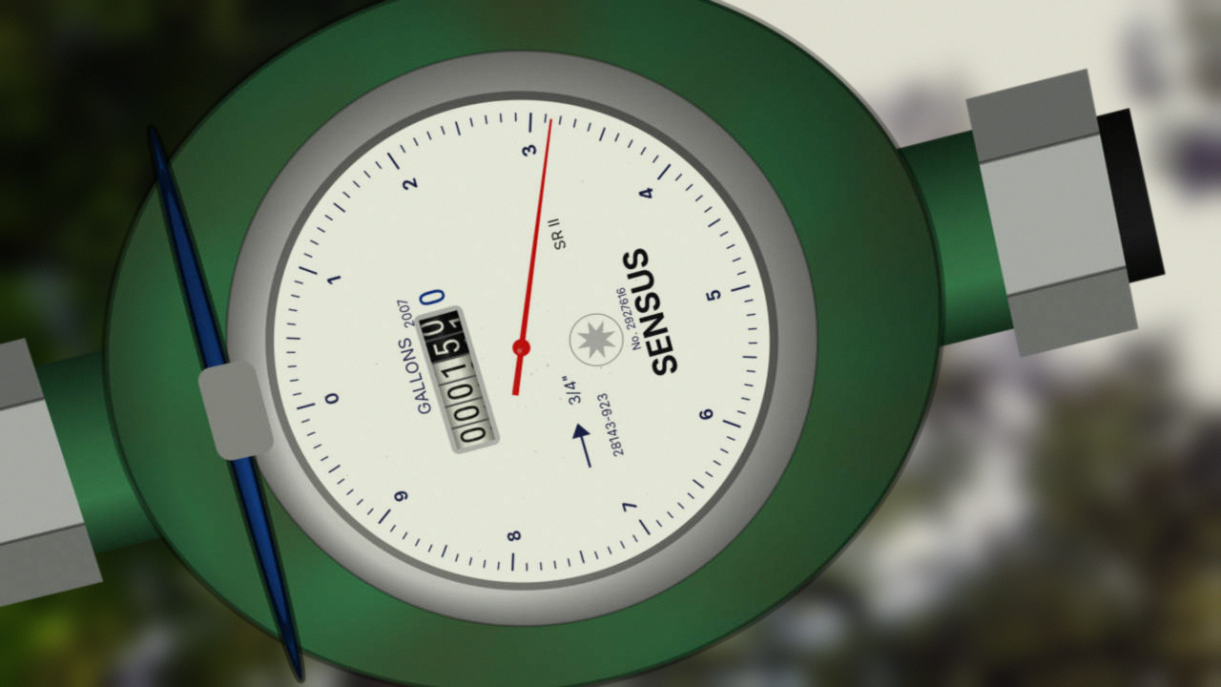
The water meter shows **1503.1** gal
